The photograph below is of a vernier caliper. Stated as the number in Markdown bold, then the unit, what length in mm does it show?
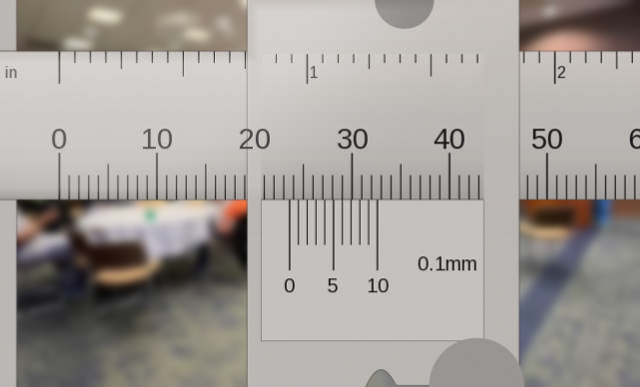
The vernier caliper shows **23.6** mm
